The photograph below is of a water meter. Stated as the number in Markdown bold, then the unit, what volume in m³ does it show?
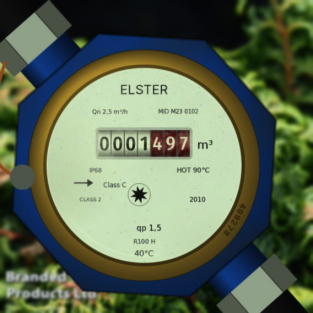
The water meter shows **1.497** m³
